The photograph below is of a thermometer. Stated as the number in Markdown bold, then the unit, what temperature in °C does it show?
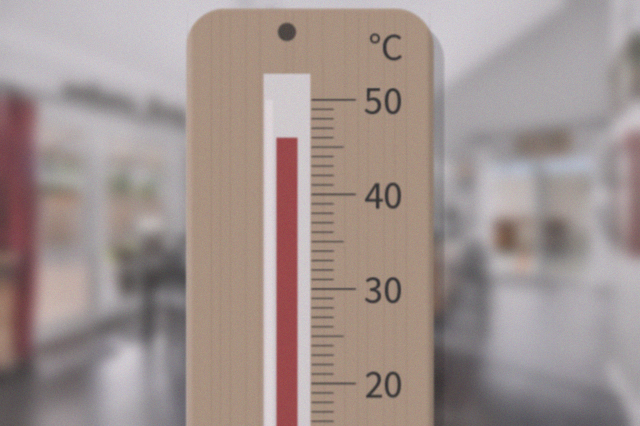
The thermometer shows **46** °C
